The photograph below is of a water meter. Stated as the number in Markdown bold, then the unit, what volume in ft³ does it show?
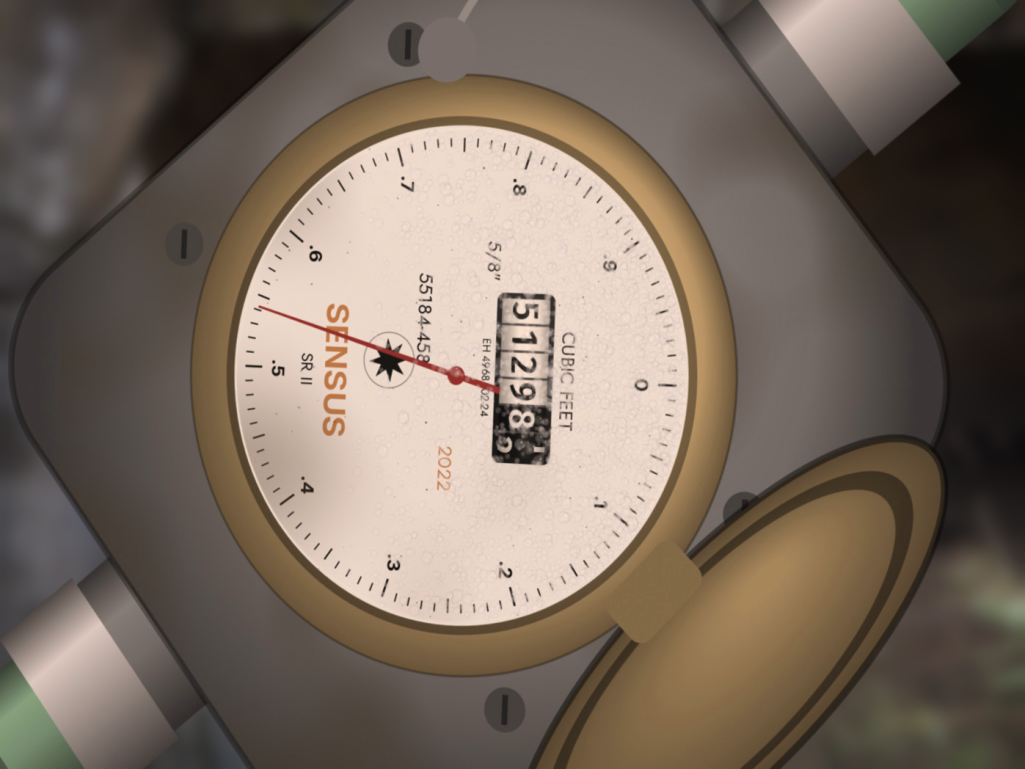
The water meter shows **512981.54** ft³
